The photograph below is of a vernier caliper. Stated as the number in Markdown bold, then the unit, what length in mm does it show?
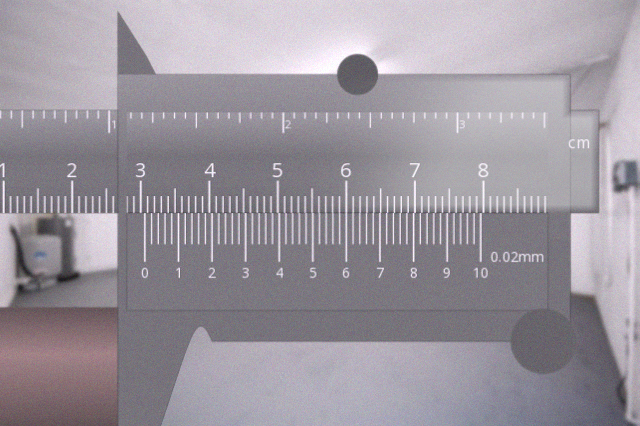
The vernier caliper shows **30.6** mm
